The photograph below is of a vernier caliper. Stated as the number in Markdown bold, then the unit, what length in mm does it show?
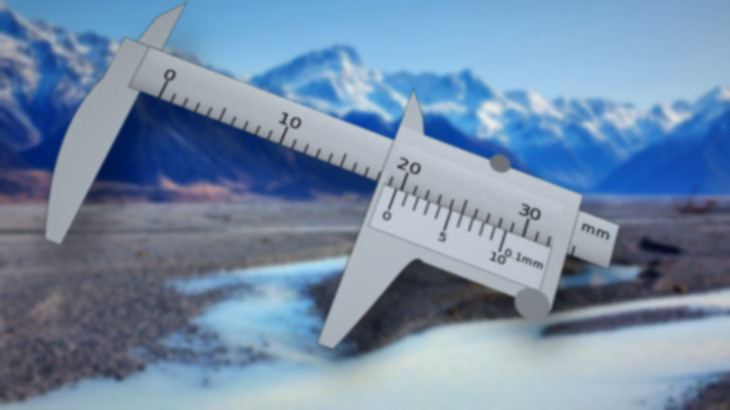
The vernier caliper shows **19.6** mm
